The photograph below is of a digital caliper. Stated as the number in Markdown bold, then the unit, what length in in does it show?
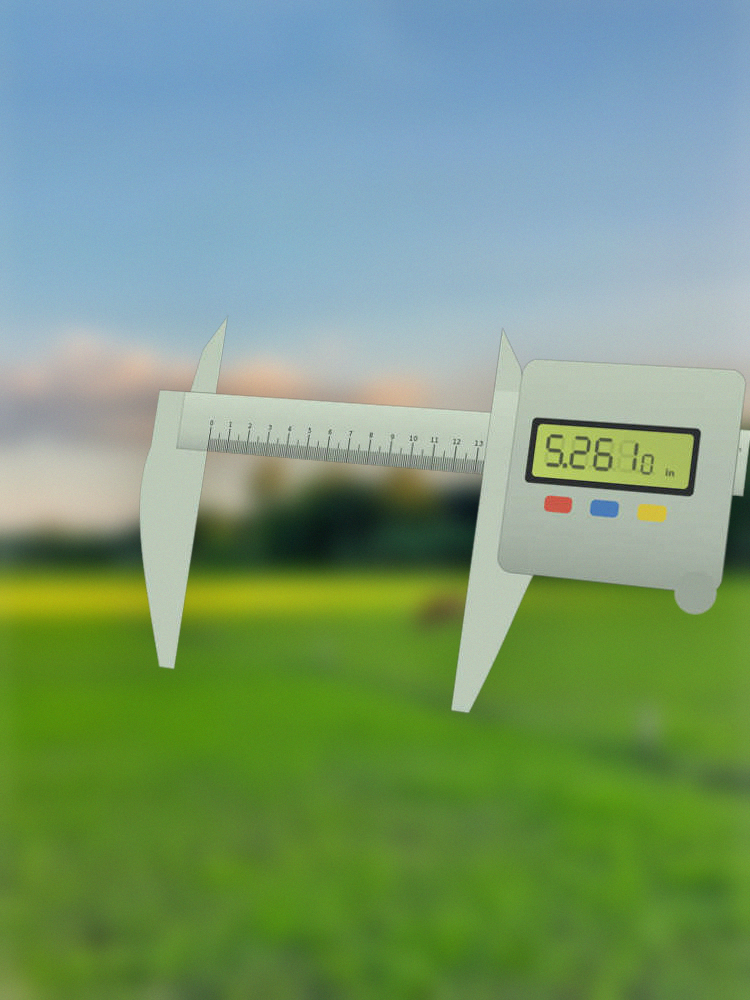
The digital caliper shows **5.2610** in
